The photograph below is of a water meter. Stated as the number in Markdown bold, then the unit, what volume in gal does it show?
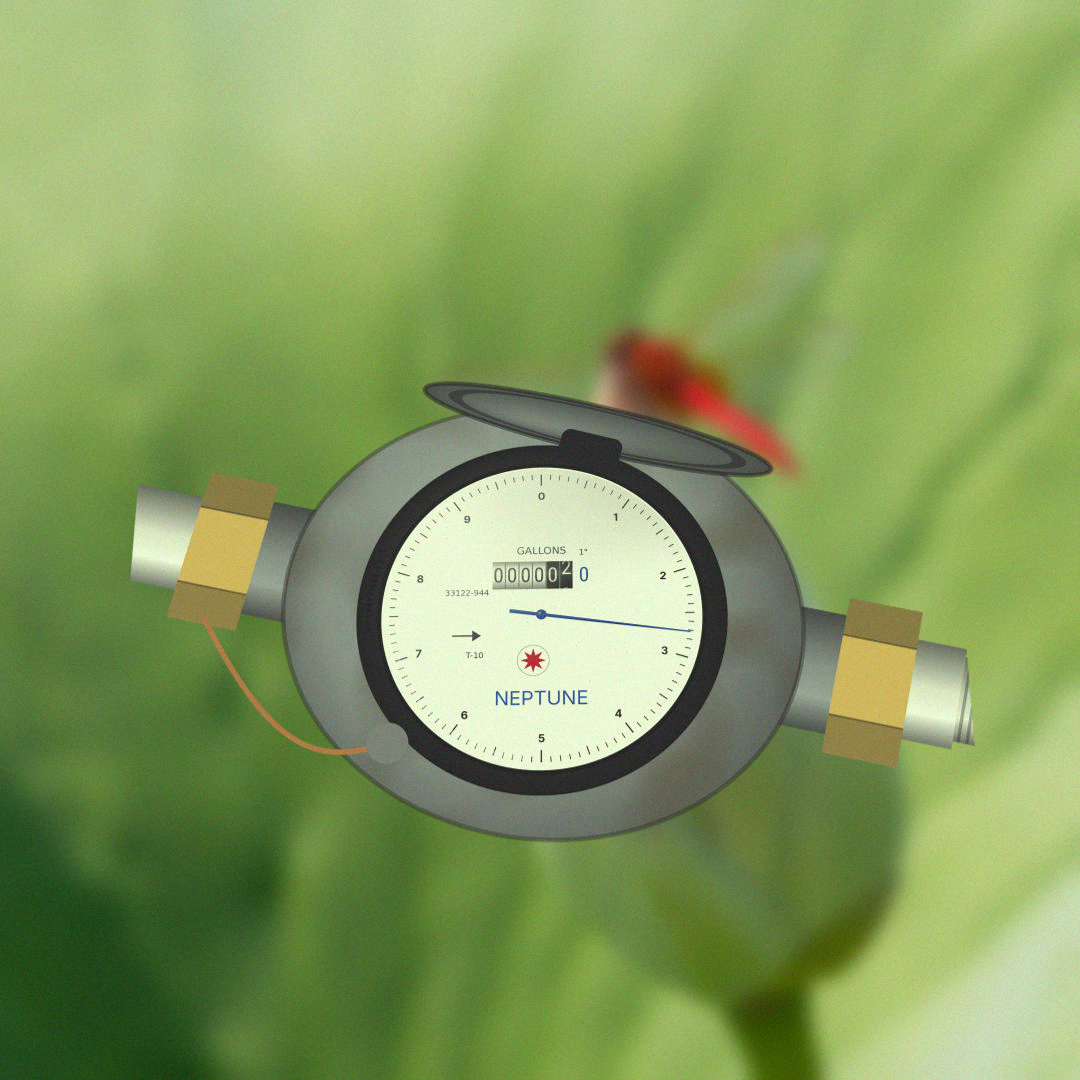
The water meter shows **22.7** gal
